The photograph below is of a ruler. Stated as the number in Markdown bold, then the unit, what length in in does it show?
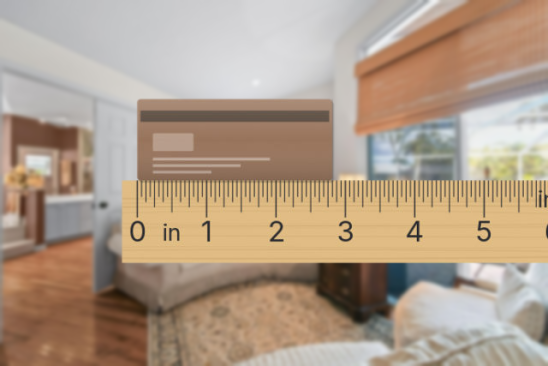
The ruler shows **2.8125** in
